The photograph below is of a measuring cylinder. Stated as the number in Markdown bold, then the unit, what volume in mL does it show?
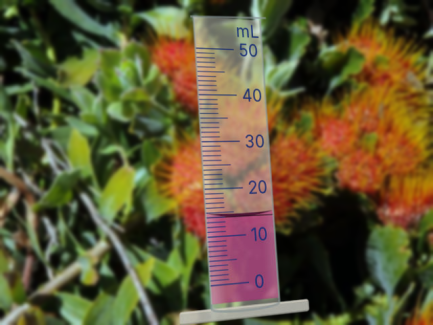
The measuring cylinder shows **14** mL
